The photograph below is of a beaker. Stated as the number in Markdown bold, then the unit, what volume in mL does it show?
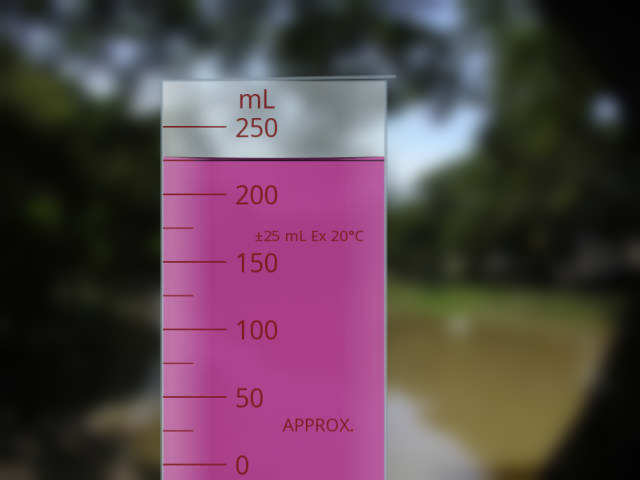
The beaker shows **225** mL
